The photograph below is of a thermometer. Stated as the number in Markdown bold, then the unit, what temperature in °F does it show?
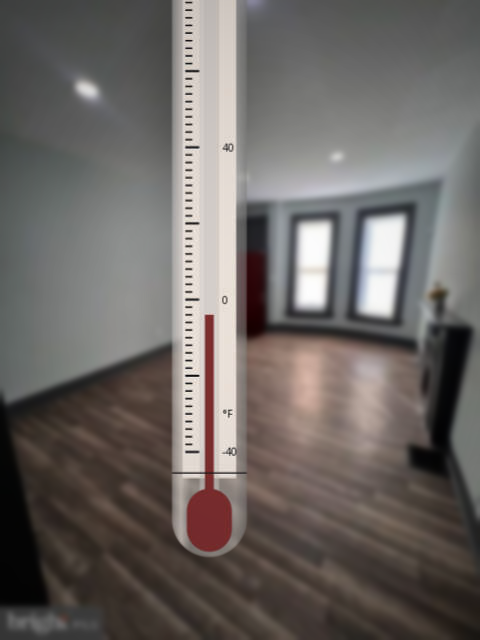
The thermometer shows **-4** °F
